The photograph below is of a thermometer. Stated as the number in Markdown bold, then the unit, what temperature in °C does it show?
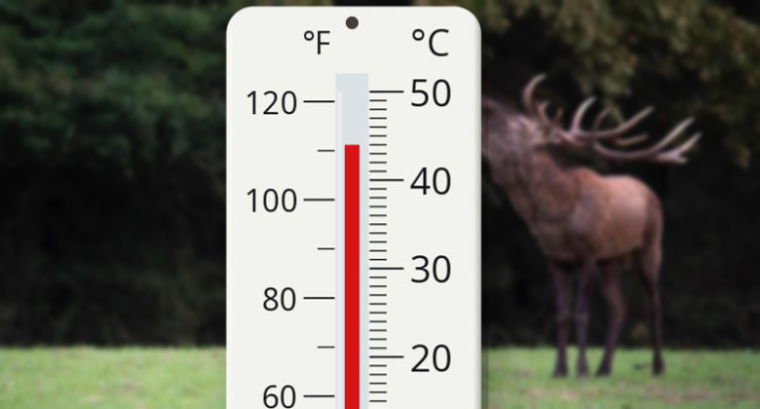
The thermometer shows **44** °C
